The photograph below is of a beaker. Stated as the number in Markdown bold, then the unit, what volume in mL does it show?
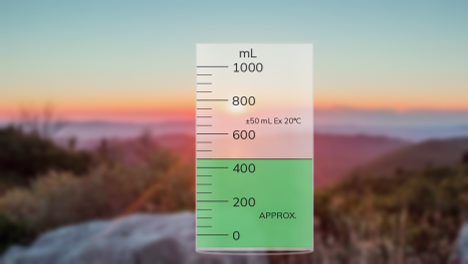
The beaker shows **450** mL
